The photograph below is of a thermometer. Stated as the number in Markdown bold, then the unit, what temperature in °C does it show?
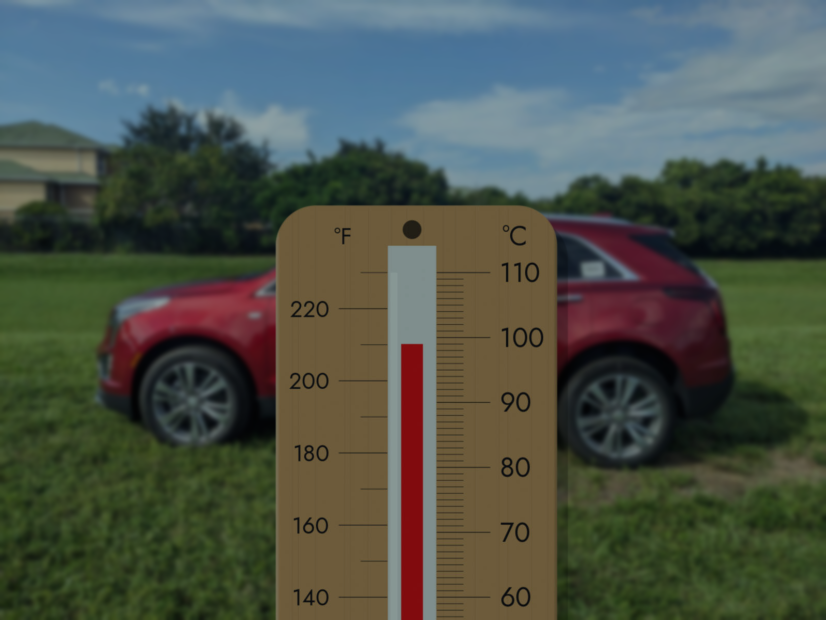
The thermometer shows **99** °C
